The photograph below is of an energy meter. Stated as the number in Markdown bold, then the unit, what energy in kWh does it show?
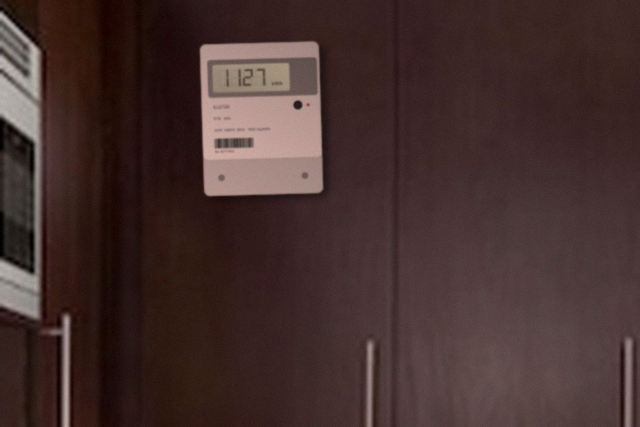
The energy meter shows **1127** kWh
